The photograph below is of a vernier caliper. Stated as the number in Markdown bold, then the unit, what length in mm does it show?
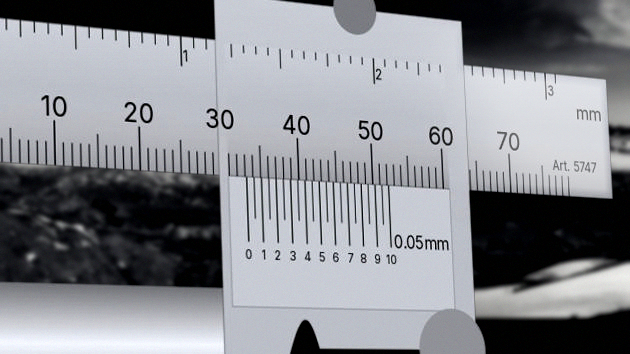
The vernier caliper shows **33.2** mm
